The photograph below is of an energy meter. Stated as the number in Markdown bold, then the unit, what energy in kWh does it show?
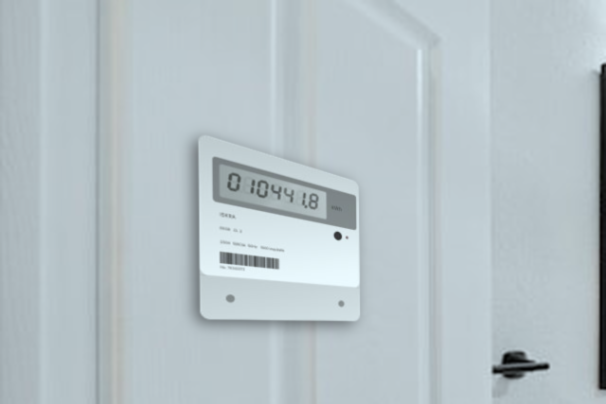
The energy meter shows **10441.8** kWh
